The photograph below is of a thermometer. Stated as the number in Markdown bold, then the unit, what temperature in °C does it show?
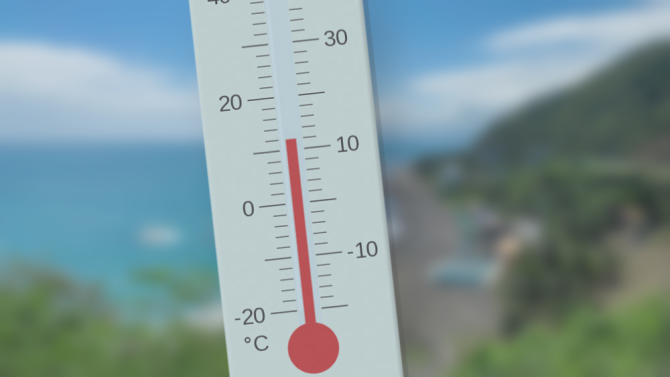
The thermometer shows **12** °C
